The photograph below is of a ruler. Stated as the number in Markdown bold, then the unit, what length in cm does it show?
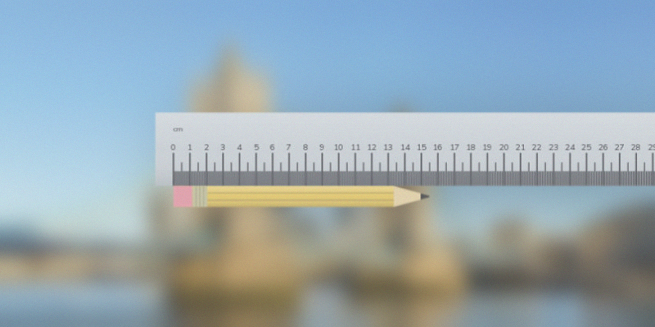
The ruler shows **15.5** cm
